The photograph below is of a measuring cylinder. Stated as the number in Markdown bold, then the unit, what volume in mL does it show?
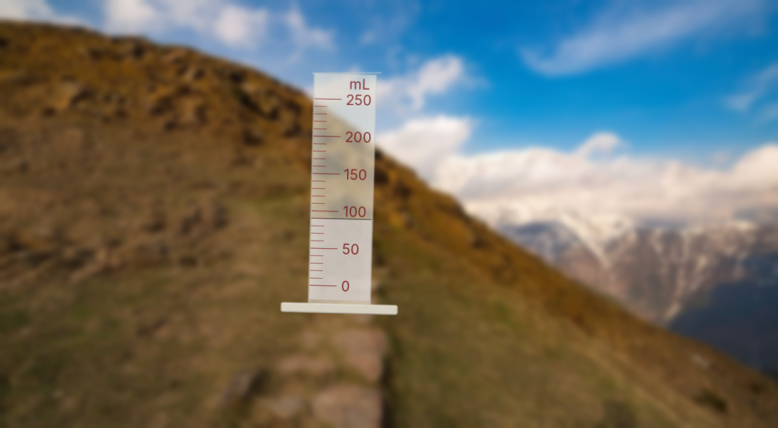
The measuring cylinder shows **90** mL
